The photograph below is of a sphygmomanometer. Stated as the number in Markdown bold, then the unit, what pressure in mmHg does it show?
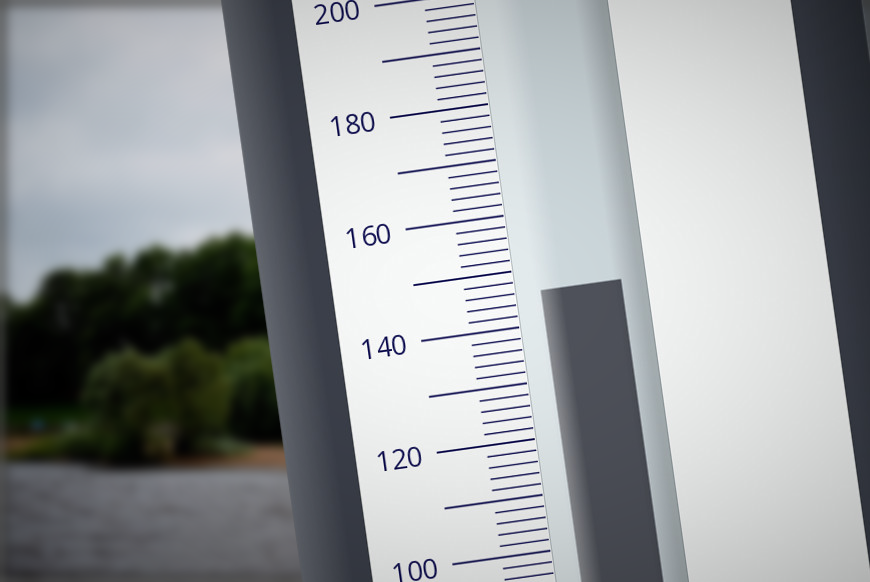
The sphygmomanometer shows **146** mmHg
